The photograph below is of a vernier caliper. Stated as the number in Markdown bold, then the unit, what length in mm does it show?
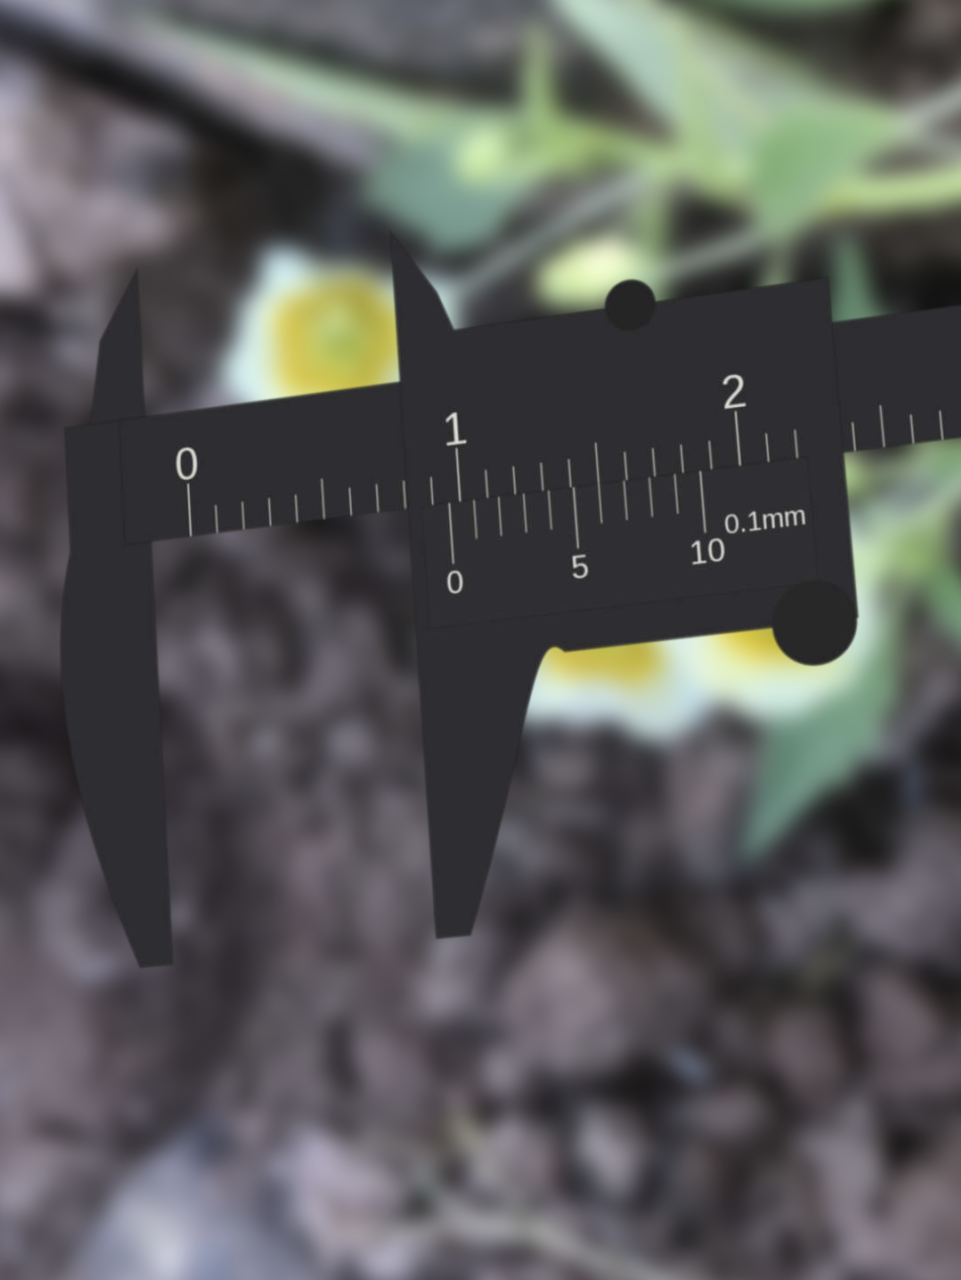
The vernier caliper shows **9.6** mm
